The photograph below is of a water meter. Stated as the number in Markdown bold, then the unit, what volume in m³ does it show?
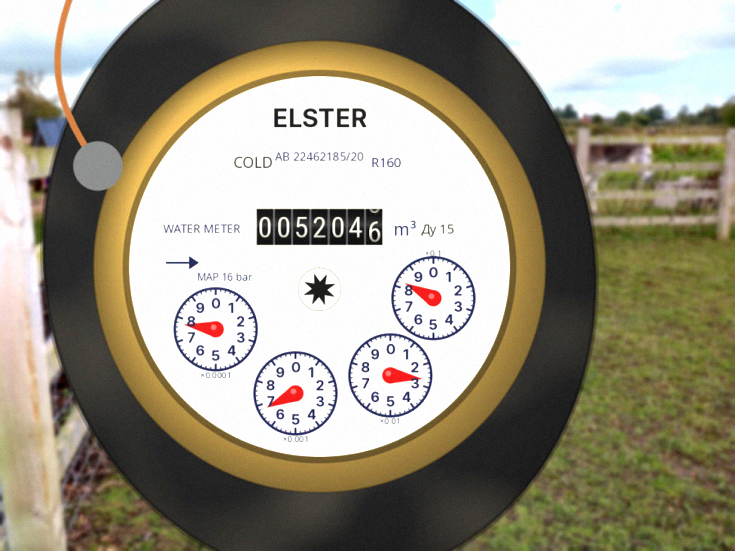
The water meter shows **52045.8267** m³
